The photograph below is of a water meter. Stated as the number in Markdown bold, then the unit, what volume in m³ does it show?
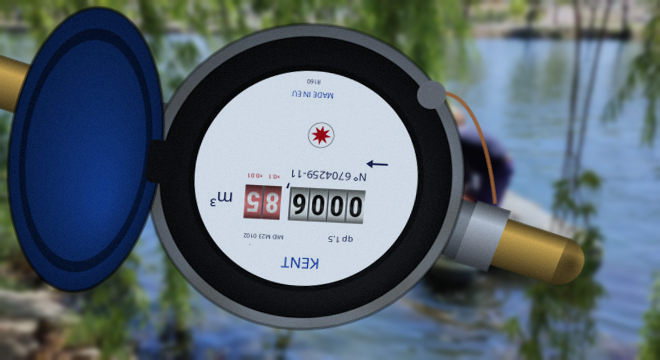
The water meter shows **6.85** m³
